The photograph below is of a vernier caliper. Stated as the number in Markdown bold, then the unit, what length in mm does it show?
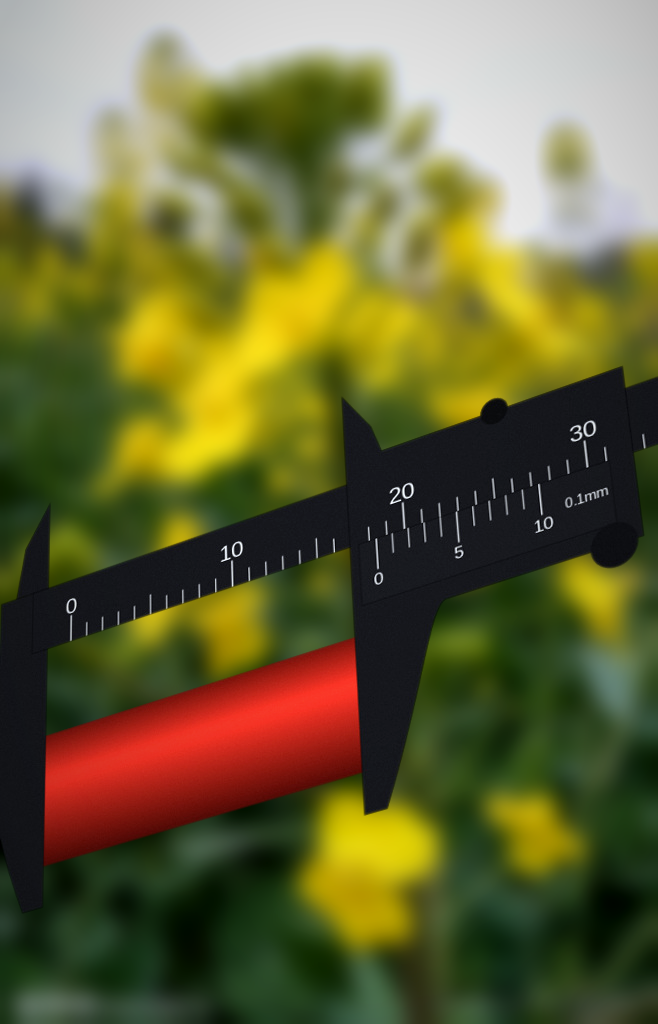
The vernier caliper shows **18.4** mm
